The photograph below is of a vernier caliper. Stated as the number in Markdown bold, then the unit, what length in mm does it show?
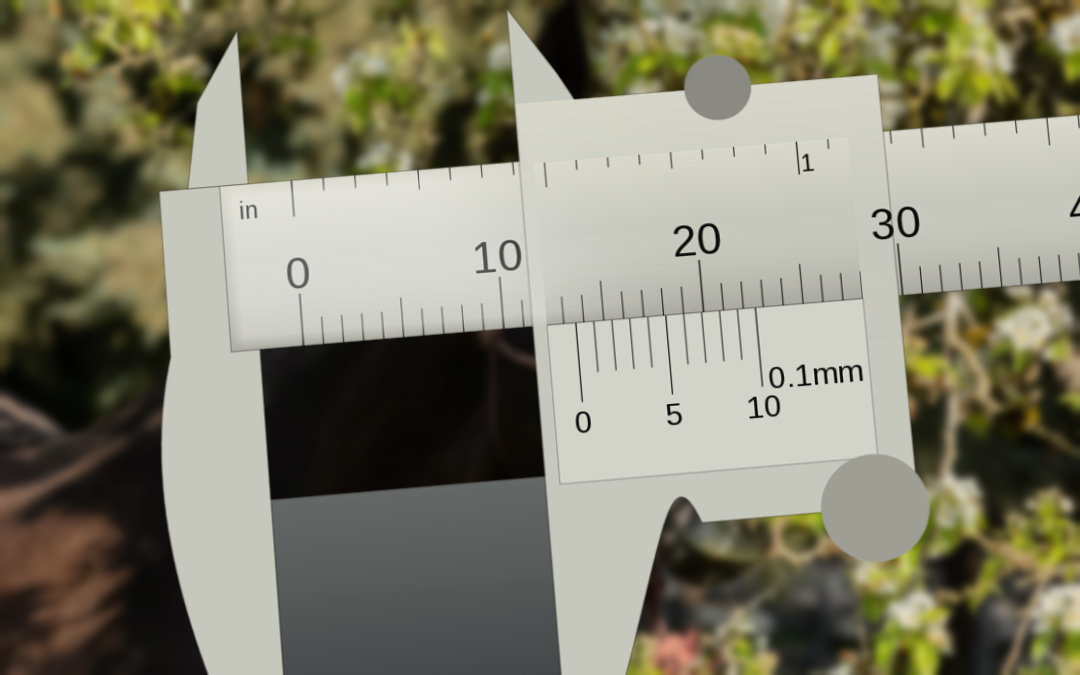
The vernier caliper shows **13.6** mm
